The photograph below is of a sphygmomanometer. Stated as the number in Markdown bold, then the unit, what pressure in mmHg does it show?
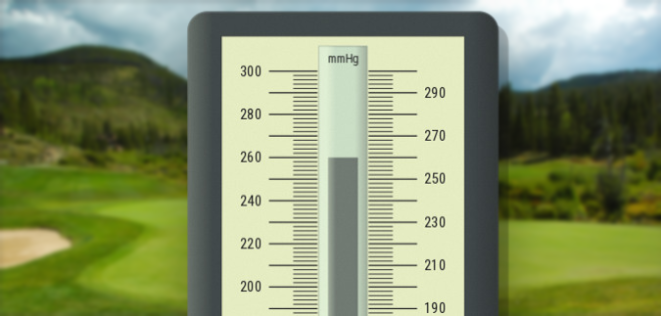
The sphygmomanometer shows **260** mmHg
